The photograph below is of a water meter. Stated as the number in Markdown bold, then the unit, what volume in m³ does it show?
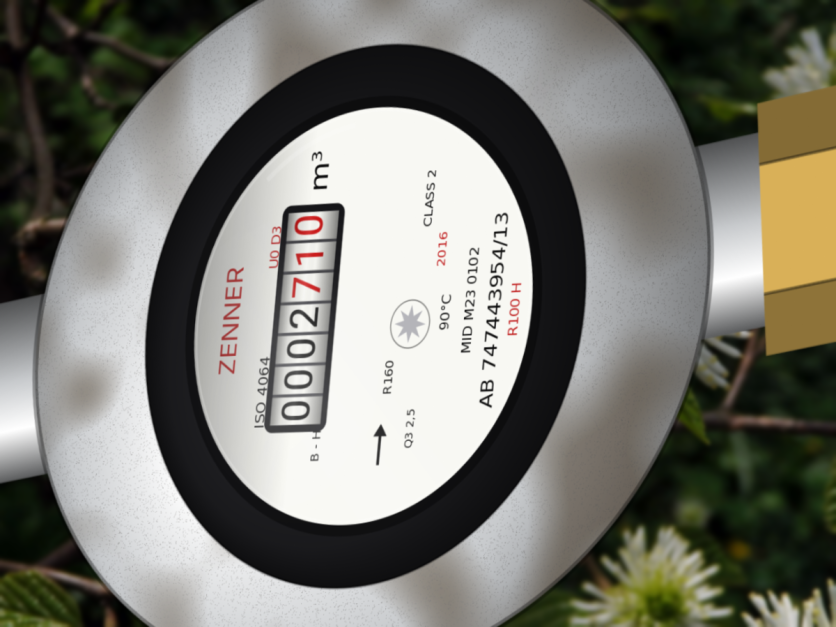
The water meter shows **2.710** m³
